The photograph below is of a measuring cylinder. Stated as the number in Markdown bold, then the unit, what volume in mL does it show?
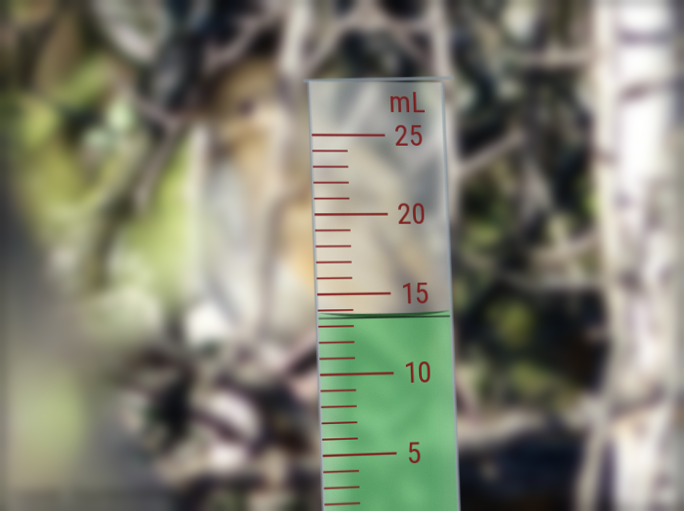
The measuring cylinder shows **13.5** mL
